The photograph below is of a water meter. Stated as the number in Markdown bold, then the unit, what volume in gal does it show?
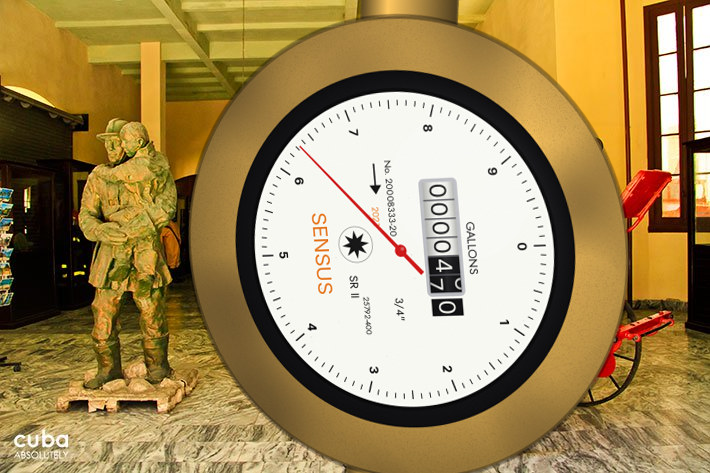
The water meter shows **466.3** gal
